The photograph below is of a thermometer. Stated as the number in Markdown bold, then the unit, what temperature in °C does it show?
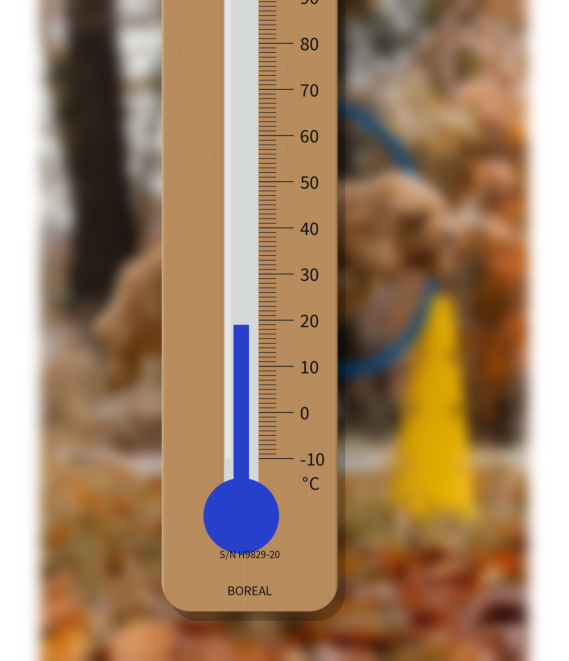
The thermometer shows **19** °C
